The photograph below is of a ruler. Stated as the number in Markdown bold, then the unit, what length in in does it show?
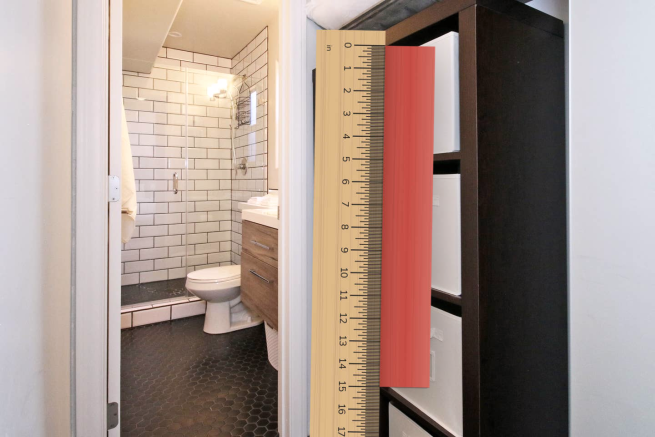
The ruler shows **15** in
